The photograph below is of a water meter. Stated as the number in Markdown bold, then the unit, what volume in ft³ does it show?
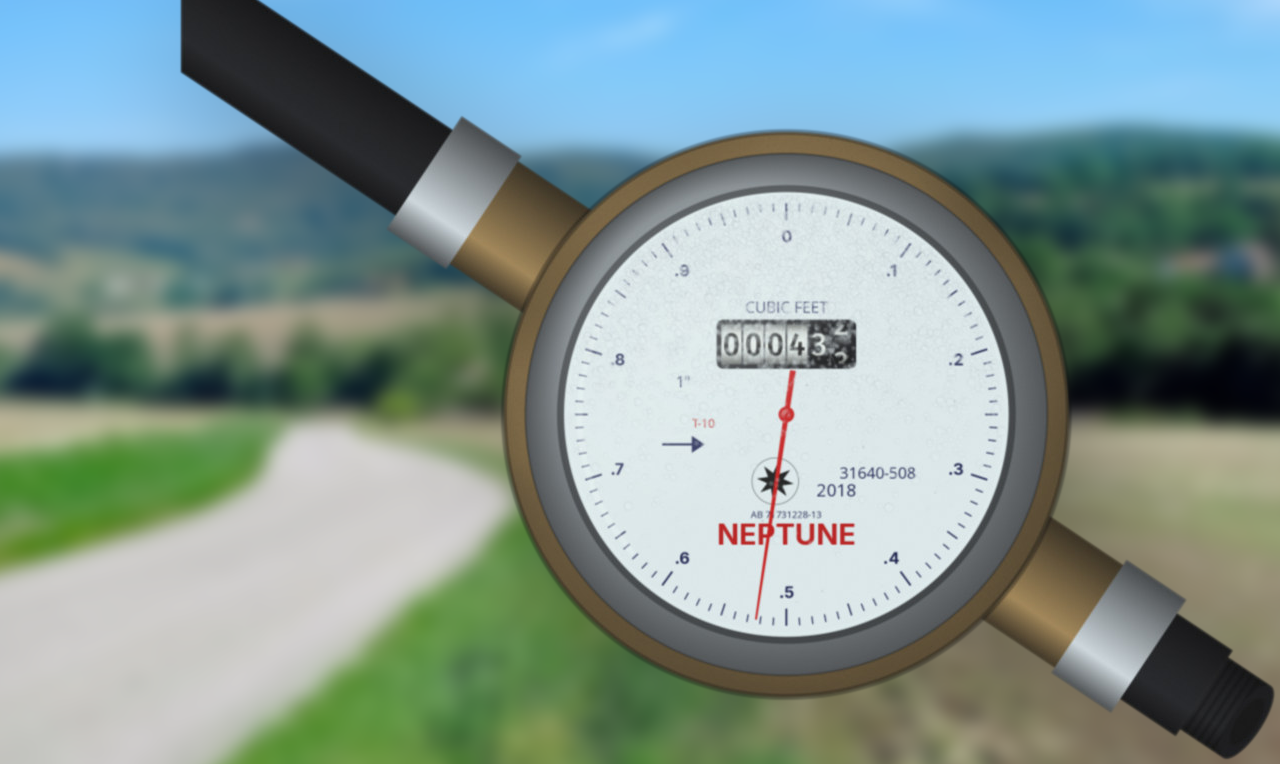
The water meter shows **432.52** ft³
